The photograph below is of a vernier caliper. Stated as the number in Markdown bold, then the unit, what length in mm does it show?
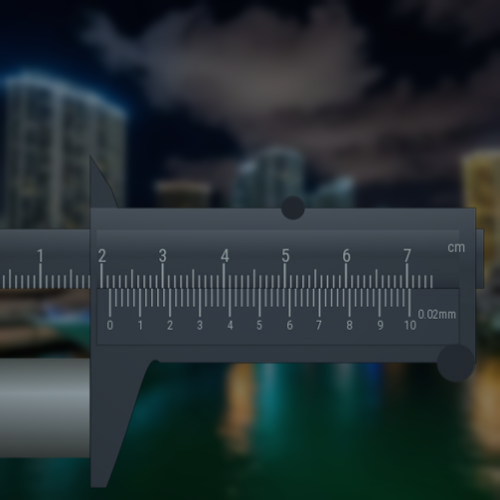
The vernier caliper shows **21.4** mm
